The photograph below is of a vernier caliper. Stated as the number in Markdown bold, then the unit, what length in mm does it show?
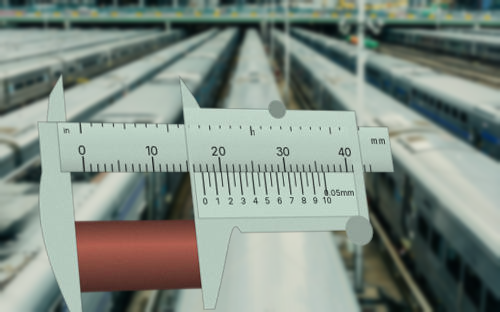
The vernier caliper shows **17.2** mm
